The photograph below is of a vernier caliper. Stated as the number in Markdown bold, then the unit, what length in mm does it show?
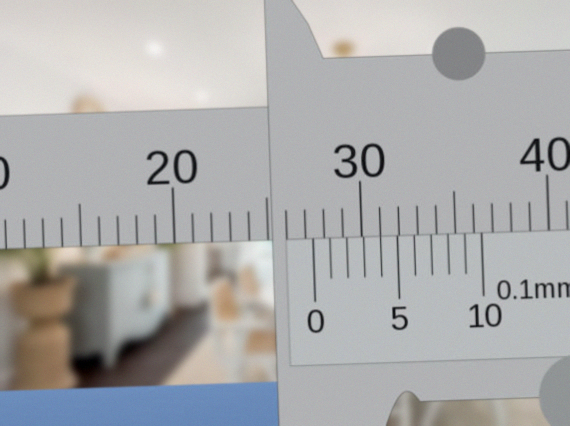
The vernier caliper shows **27.4** mm
